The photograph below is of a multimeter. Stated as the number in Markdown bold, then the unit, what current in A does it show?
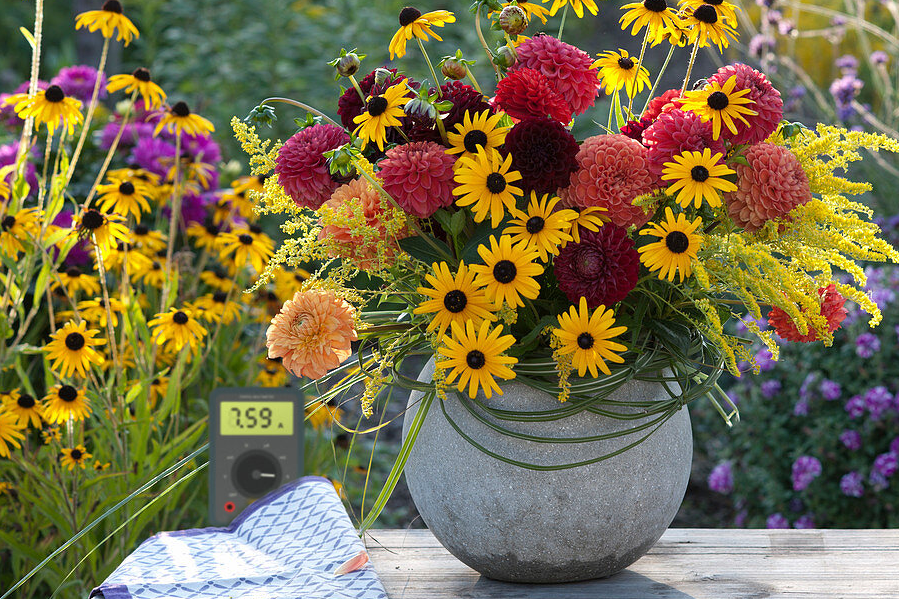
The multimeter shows **7.59** A
